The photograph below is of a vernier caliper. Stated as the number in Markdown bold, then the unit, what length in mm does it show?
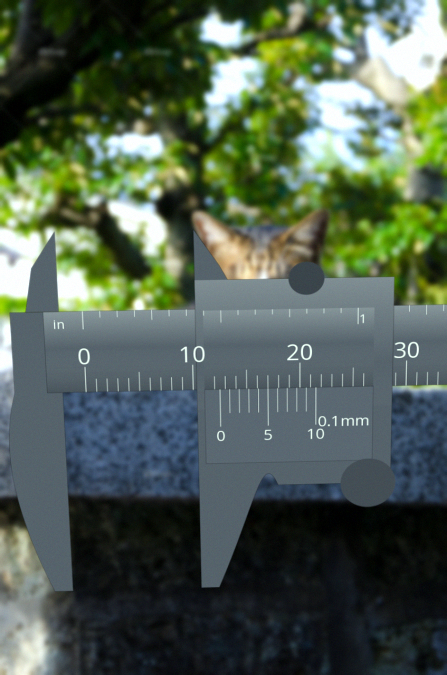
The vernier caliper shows **12.5** mm
